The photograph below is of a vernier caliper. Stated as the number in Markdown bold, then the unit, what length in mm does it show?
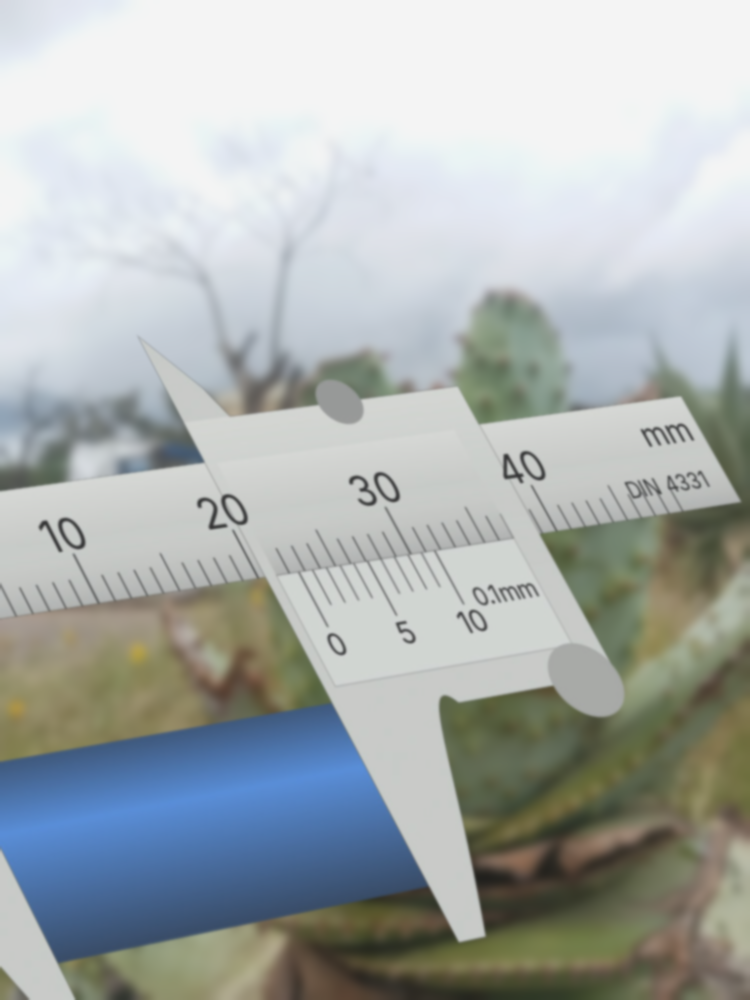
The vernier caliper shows **22.6** mm
